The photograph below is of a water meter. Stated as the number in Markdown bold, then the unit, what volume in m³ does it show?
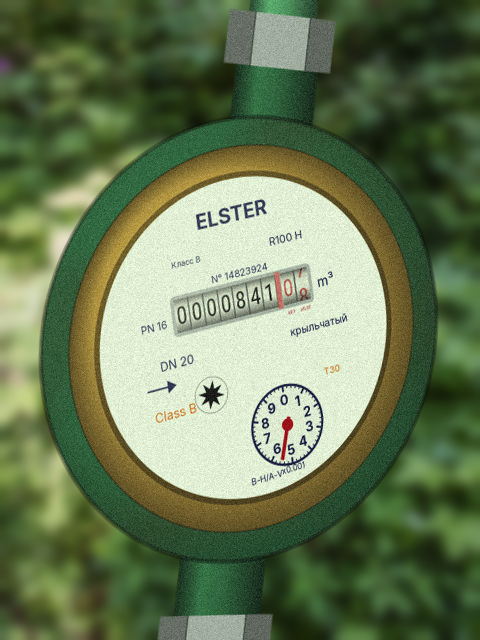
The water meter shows **841.075** m³
